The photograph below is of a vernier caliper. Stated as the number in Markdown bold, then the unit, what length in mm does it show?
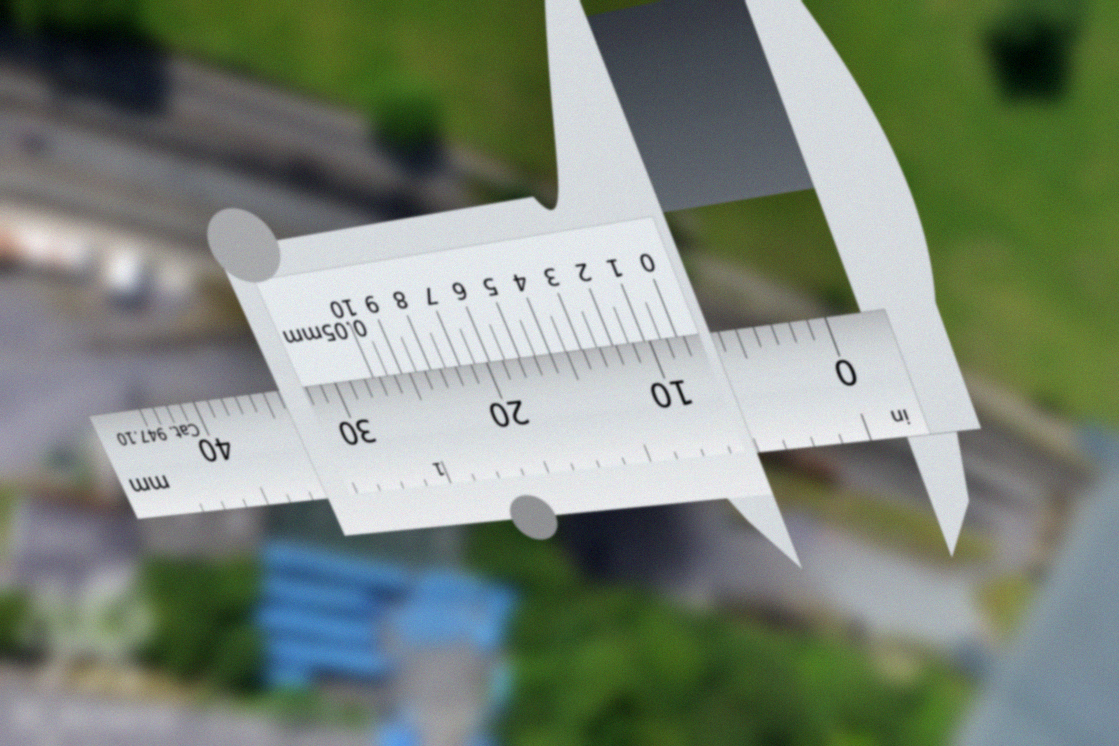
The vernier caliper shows **8.4** mm
